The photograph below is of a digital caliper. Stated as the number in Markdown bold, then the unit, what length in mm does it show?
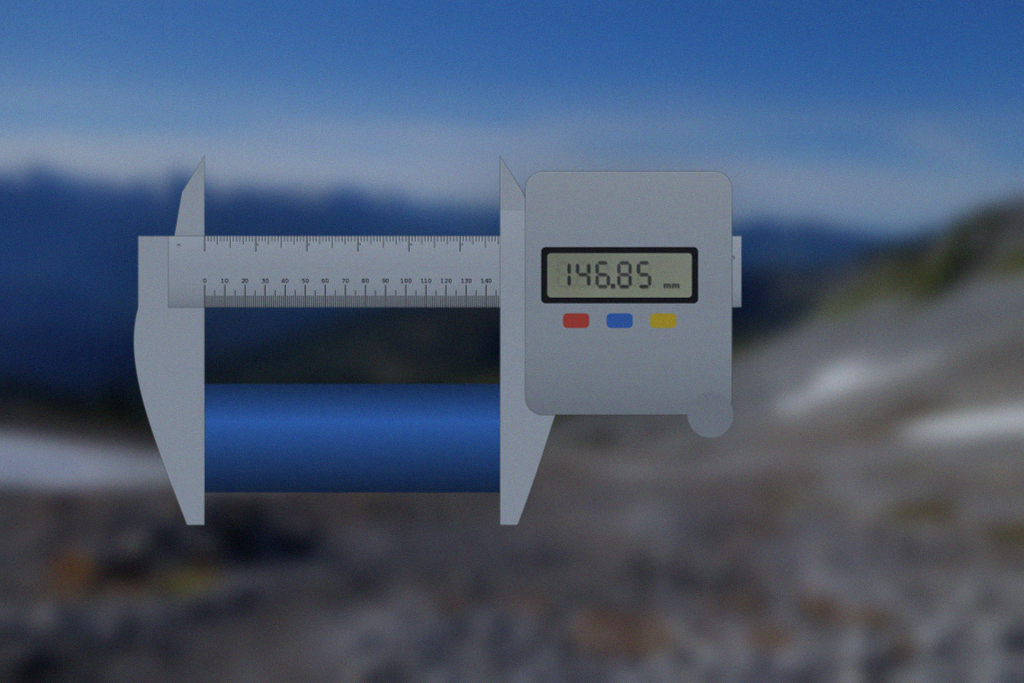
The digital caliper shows **146.85** mm
